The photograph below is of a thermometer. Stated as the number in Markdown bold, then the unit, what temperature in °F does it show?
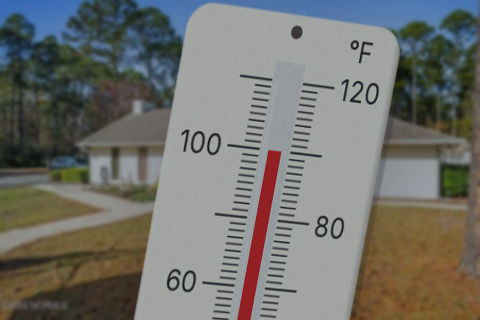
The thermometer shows **100** °F
